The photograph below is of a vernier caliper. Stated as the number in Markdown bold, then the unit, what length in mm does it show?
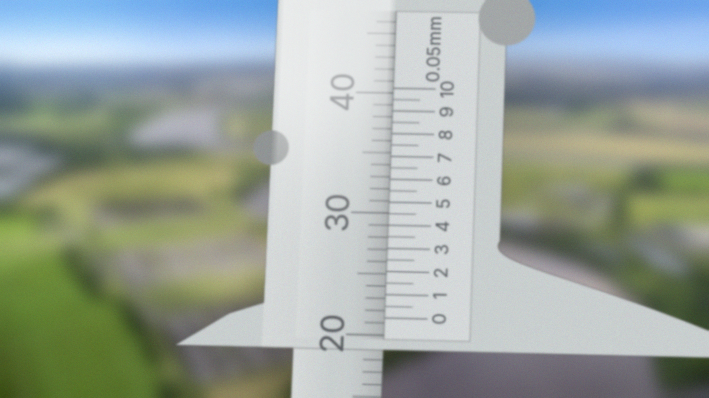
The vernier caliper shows **21.4** mm
